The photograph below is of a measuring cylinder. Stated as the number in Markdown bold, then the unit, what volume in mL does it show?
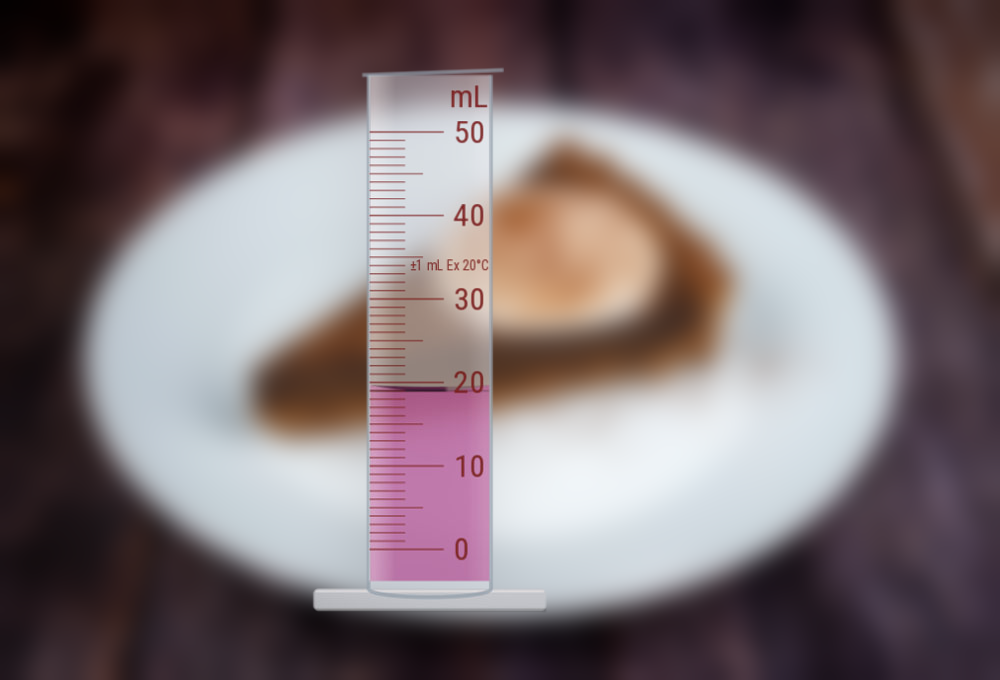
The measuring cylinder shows **19** mL
